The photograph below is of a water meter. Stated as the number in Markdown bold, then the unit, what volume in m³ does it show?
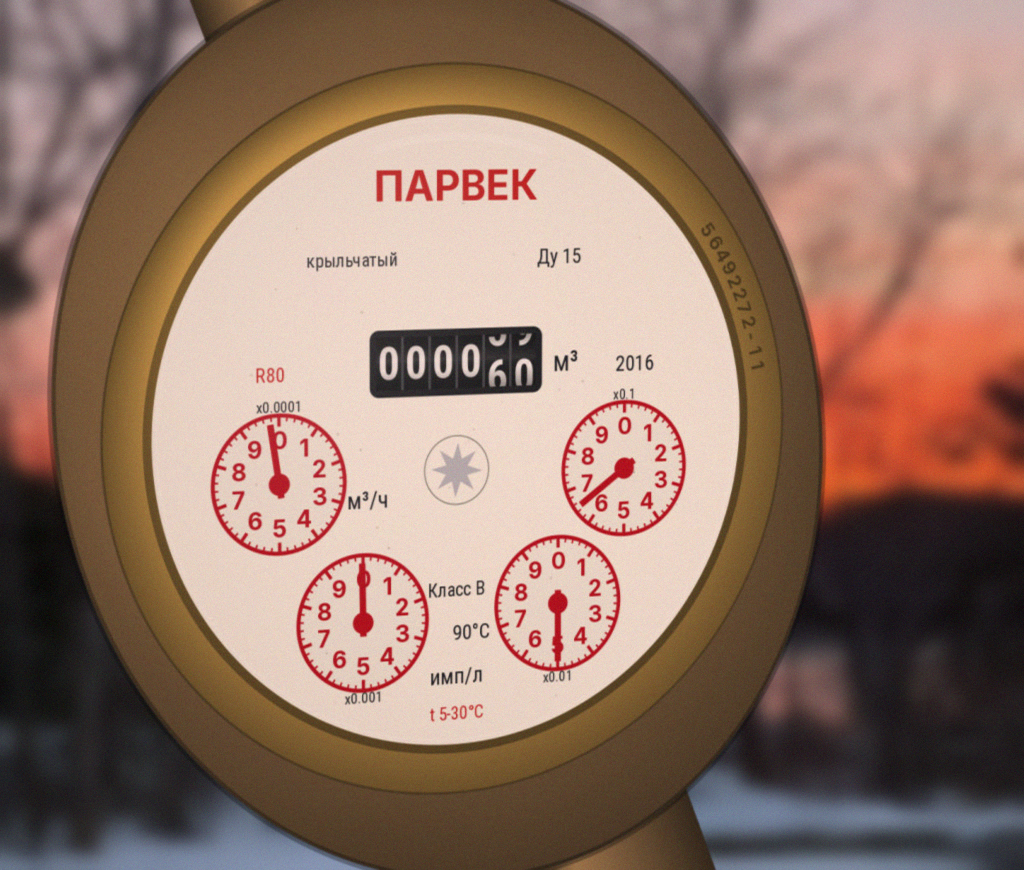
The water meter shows **59.6499** m³
